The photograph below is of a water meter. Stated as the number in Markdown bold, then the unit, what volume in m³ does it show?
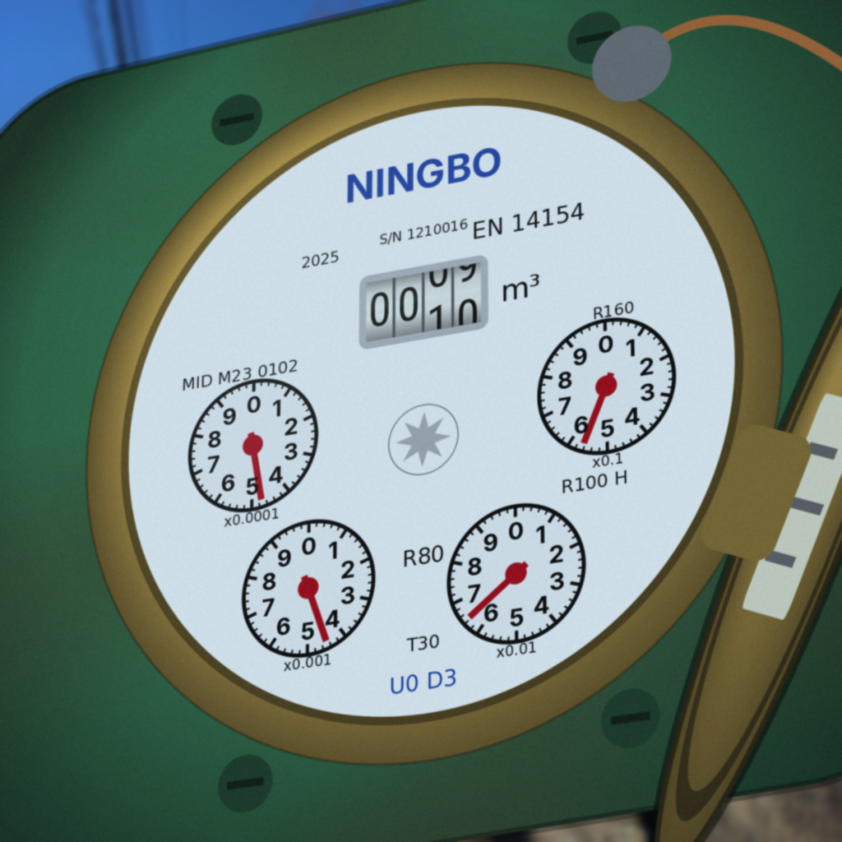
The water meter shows **9.5644** m³
